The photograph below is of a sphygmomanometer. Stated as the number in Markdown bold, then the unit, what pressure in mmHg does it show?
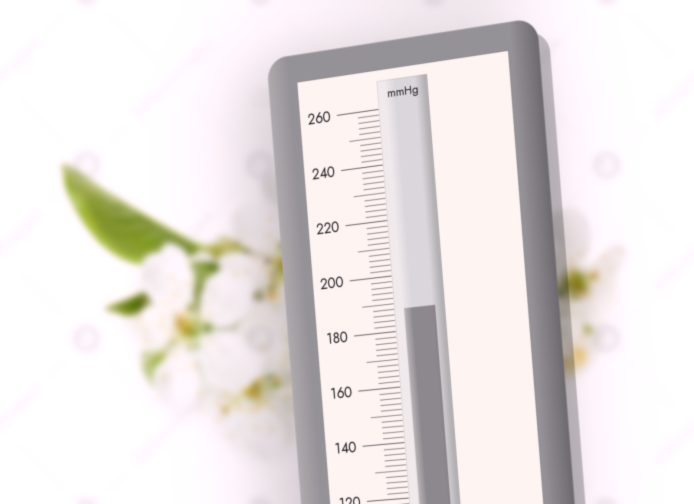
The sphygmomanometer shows **188** mmHg
